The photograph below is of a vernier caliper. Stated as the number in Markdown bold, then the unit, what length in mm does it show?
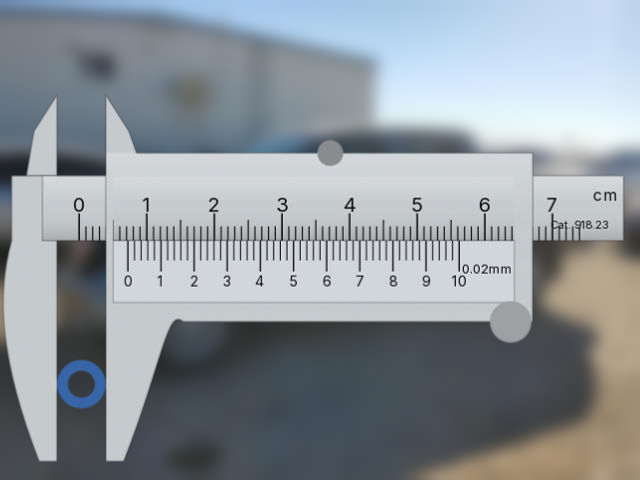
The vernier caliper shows **7.2** mm
